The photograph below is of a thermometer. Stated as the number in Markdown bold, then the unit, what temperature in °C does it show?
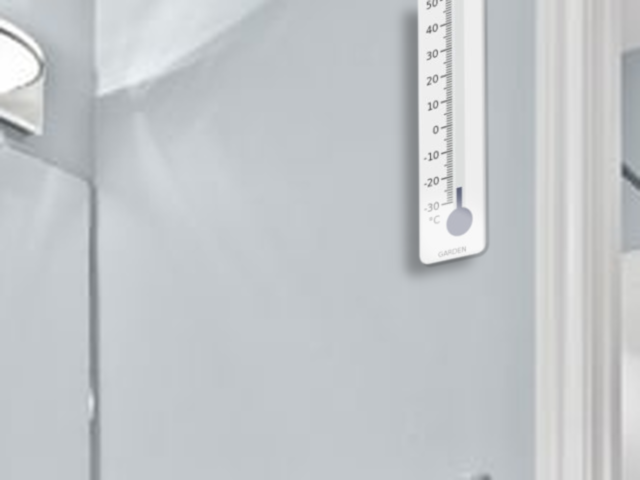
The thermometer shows **-25** °C
